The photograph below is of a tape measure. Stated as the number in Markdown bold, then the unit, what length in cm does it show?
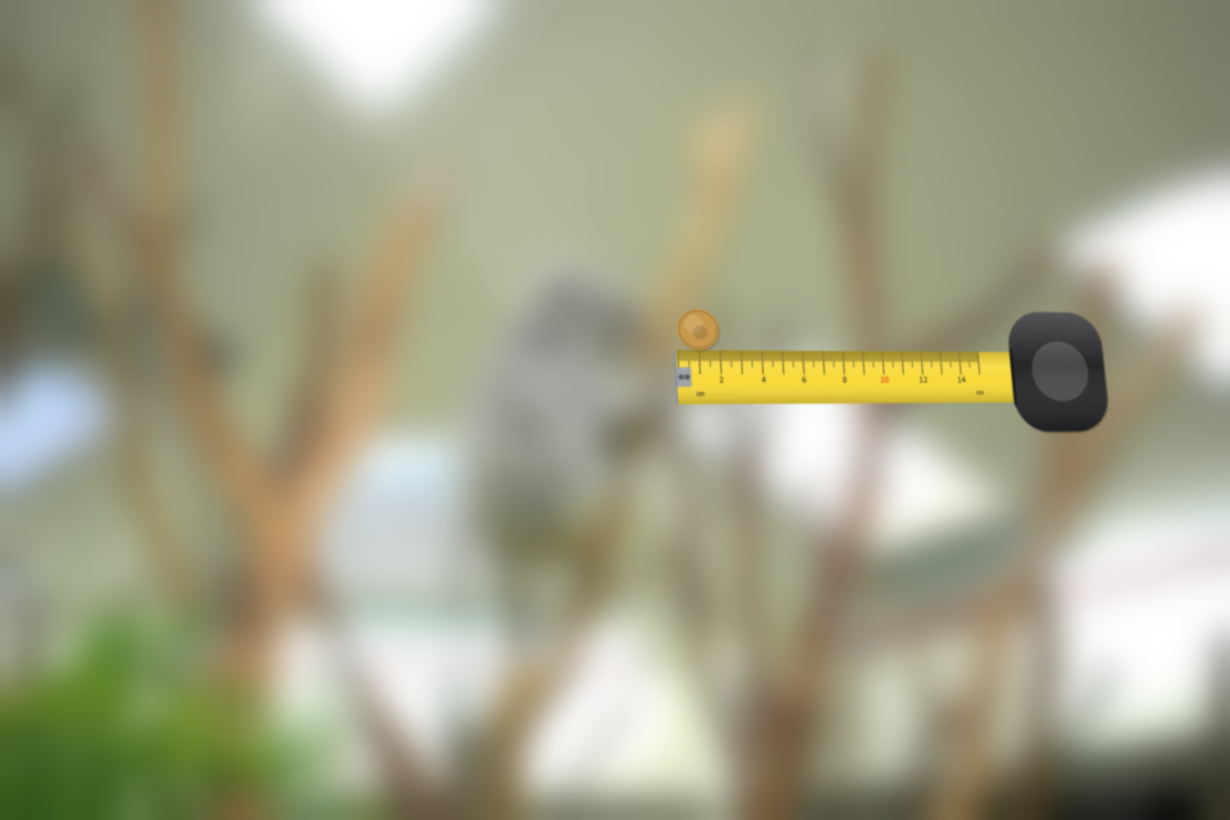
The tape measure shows **2** cm
